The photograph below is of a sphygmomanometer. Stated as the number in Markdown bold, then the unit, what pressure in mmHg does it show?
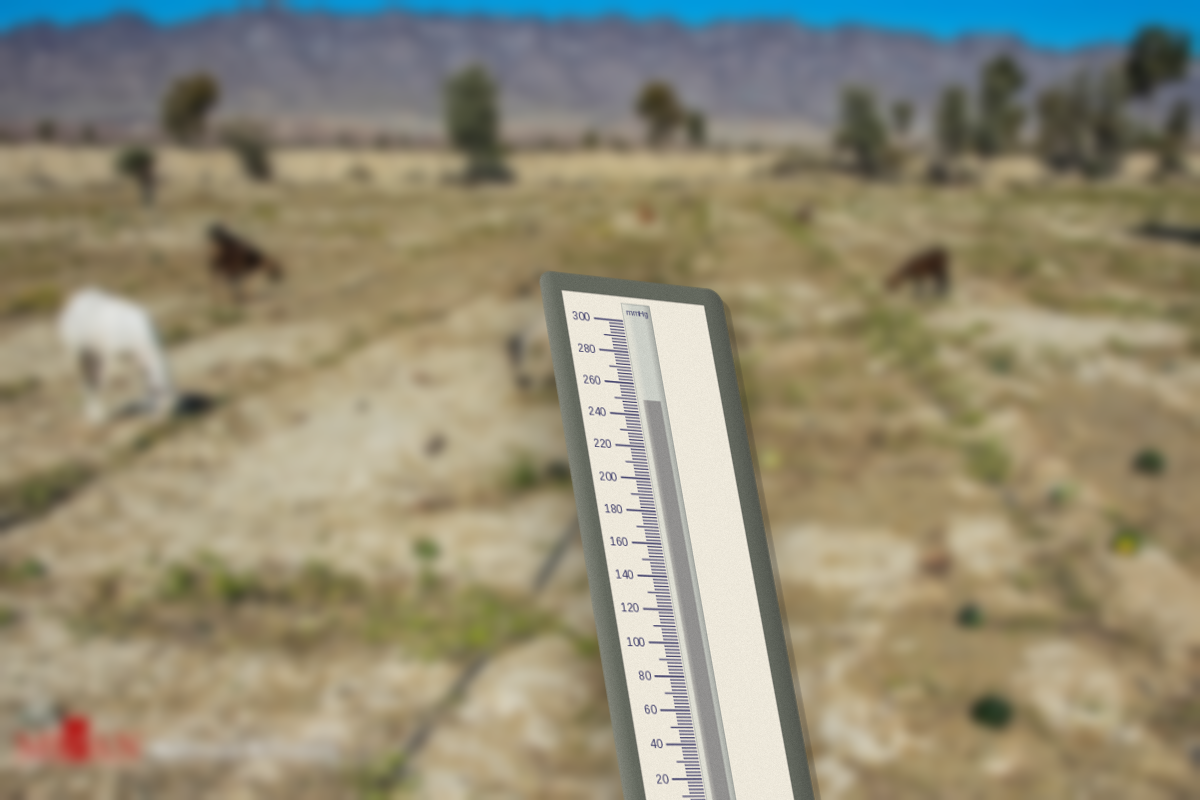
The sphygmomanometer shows **250** mmHg
